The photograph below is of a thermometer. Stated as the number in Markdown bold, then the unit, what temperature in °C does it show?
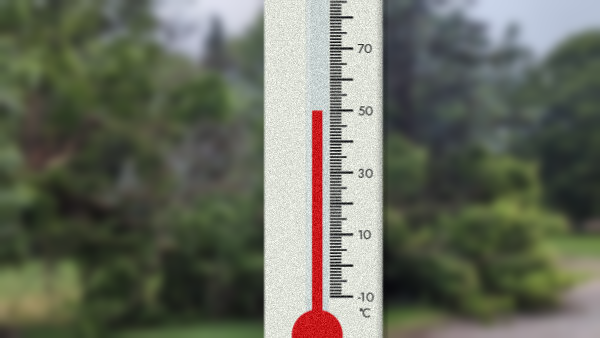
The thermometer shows **50** °C
